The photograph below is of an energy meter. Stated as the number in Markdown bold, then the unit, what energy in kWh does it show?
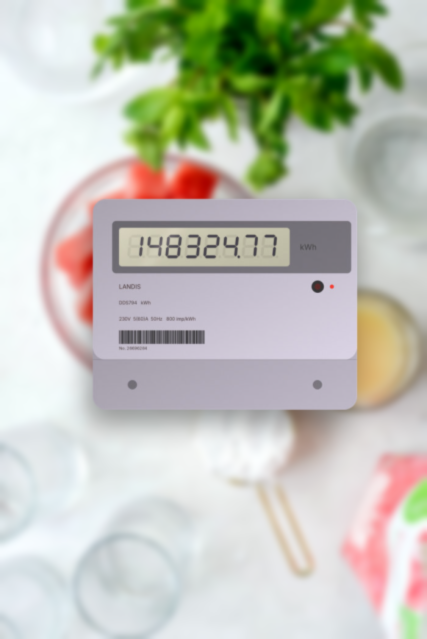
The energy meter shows **148324.77** kWh
